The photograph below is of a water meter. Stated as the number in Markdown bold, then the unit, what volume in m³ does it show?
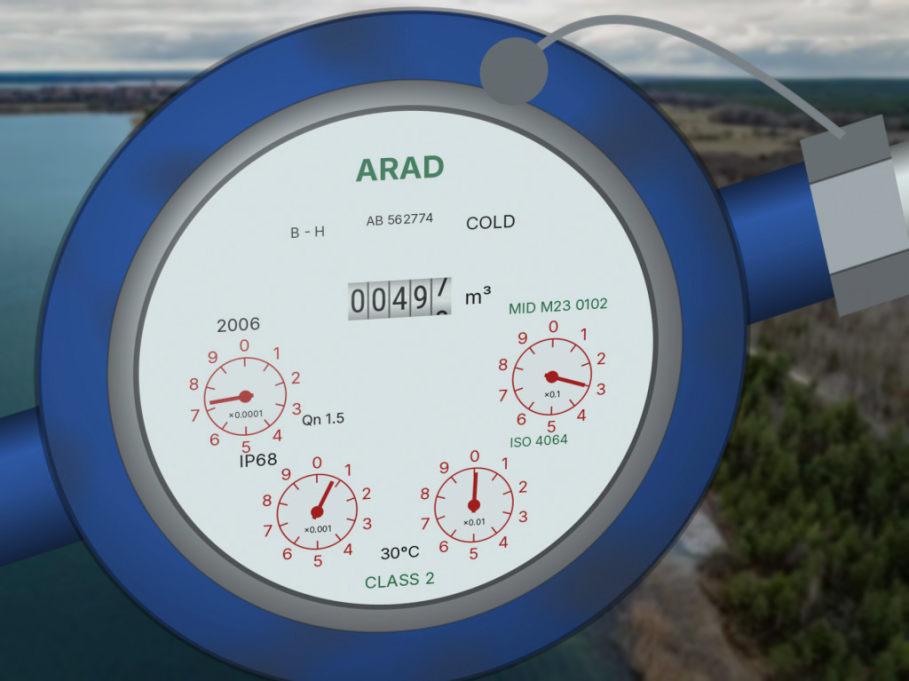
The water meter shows **497.3007** m³
